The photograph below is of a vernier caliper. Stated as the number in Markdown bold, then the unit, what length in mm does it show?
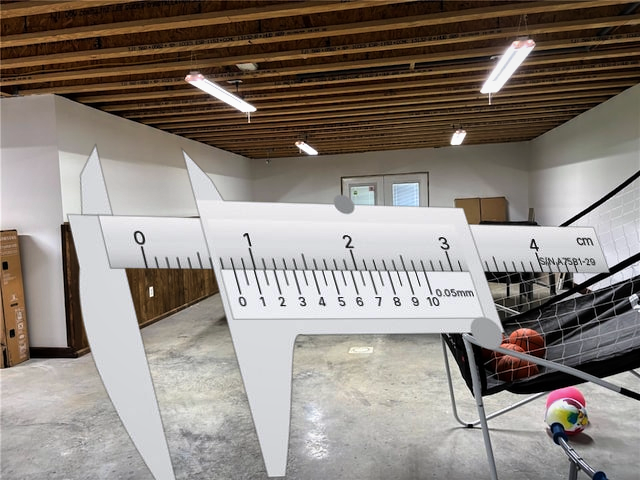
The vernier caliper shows **8.0** mm
